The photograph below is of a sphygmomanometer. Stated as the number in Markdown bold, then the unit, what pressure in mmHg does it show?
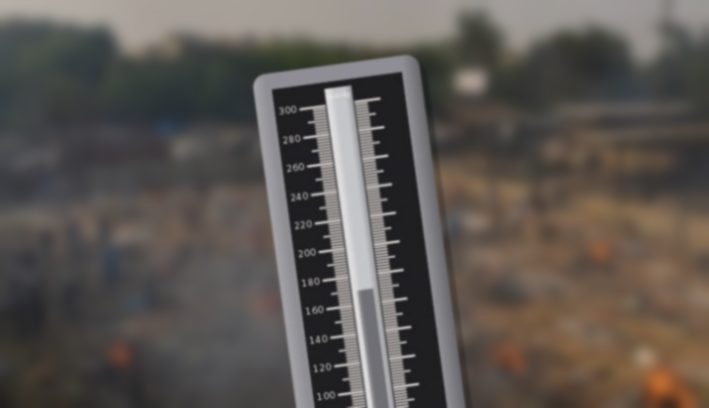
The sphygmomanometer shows **170** mmHg
